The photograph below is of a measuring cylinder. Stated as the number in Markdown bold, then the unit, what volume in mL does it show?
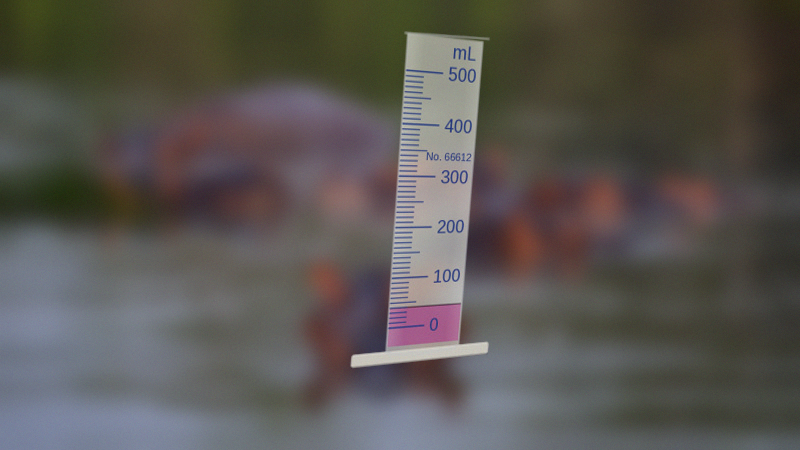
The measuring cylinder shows **40** mL
